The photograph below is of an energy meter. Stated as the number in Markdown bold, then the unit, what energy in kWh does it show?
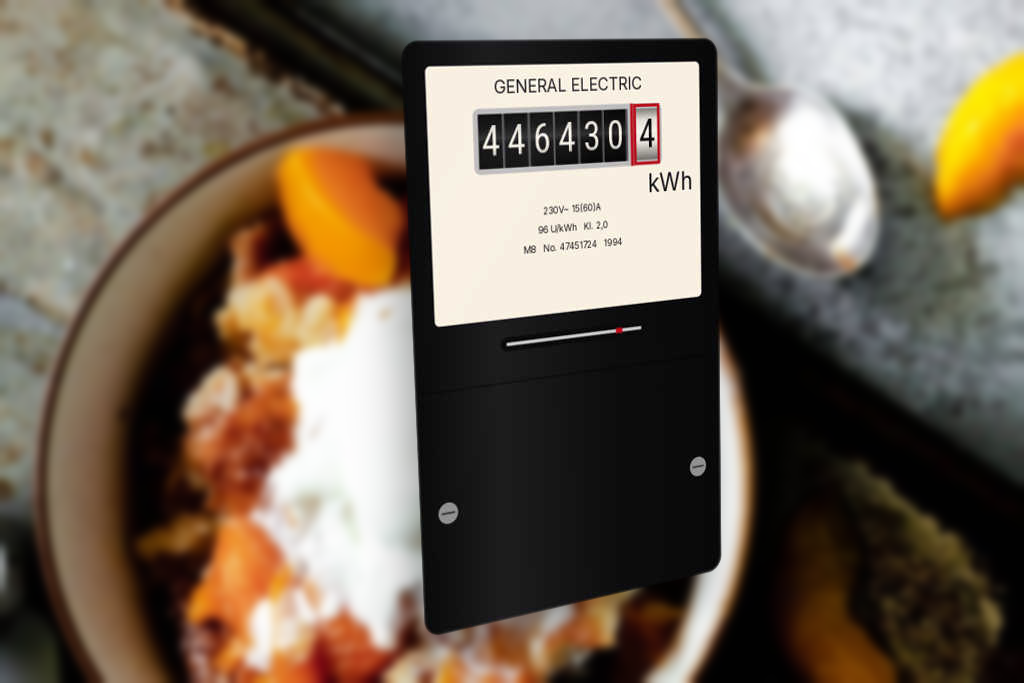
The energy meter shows **446430.4** kWh
